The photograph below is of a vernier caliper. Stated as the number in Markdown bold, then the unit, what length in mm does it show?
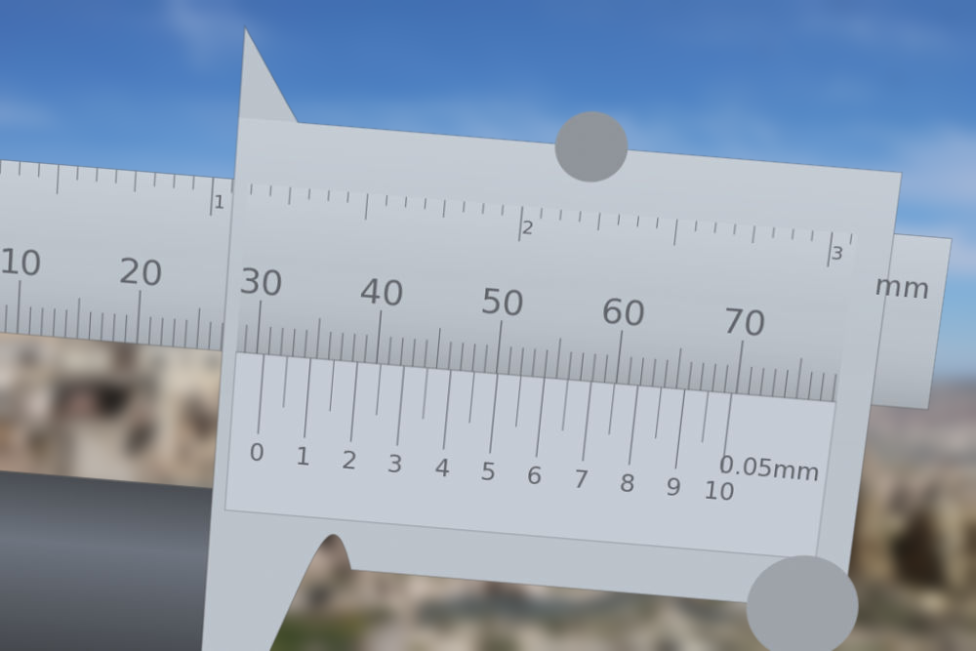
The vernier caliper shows **30.6** mm
